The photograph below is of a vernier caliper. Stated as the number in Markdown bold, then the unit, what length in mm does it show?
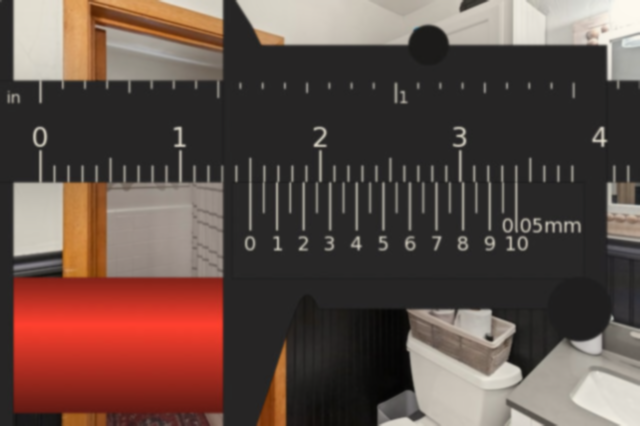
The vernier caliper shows **15.0** mm
